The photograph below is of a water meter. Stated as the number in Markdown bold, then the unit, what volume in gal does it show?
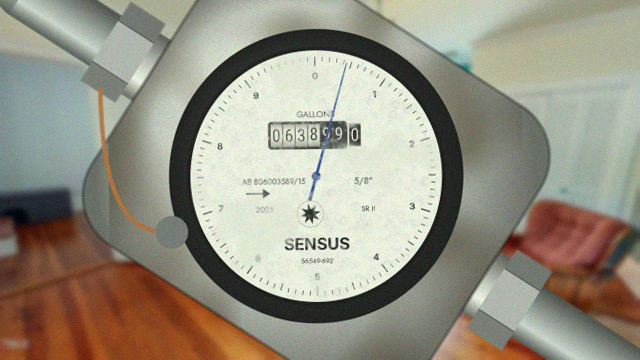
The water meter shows **638990.4** gal
